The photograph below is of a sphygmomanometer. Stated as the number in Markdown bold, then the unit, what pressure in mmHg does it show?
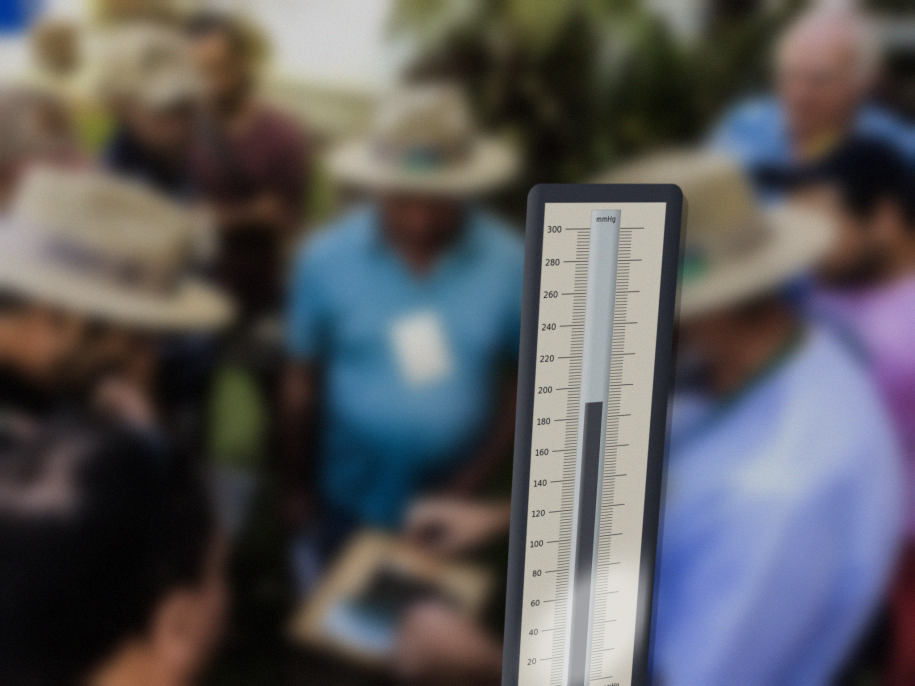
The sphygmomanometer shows **190** mmHg
